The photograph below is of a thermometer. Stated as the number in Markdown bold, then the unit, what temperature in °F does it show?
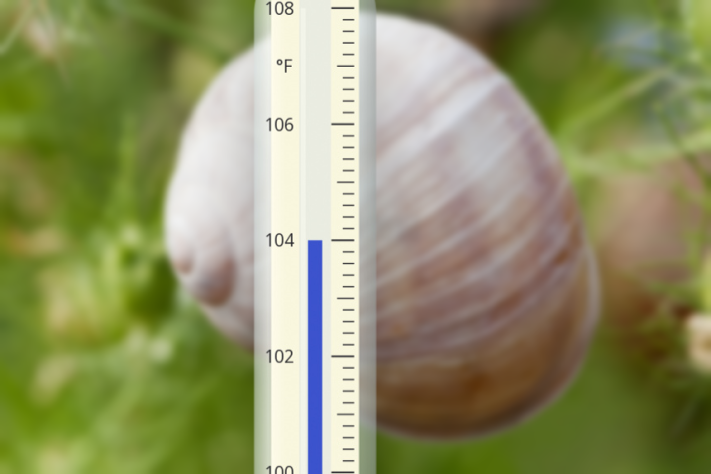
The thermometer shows **104** °F
